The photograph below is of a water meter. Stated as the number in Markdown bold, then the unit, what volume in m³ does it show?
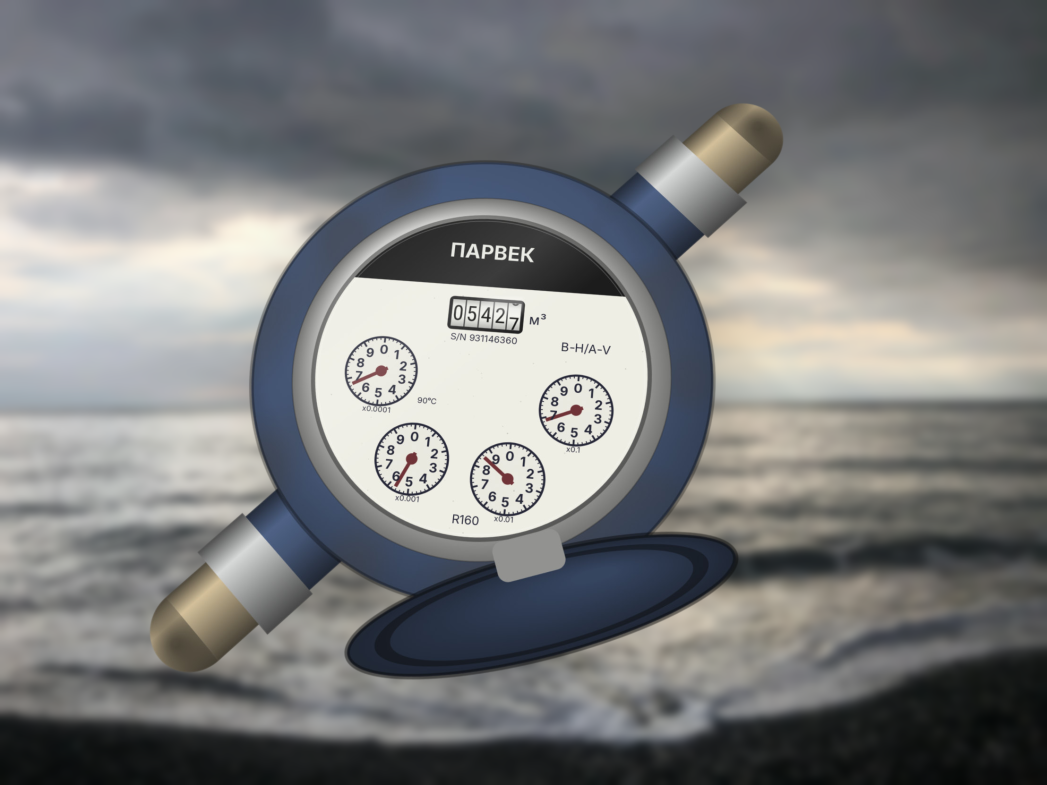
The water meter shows **5426.6856** m³
